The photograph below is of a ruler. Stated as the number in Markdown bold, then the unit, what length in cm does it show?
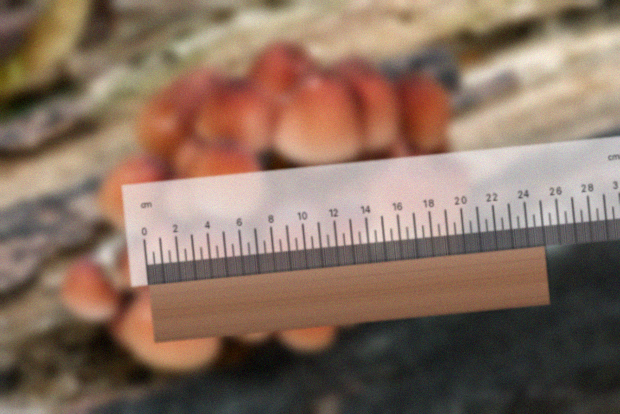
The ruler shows **25** cm
